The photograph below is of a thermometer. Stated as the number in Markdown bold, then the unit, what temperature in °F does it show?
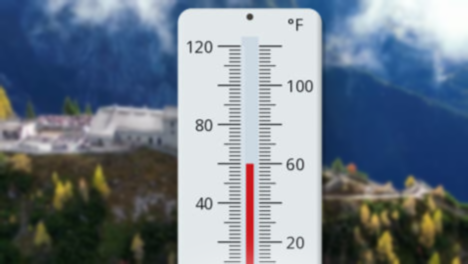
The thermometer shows **60** °F
